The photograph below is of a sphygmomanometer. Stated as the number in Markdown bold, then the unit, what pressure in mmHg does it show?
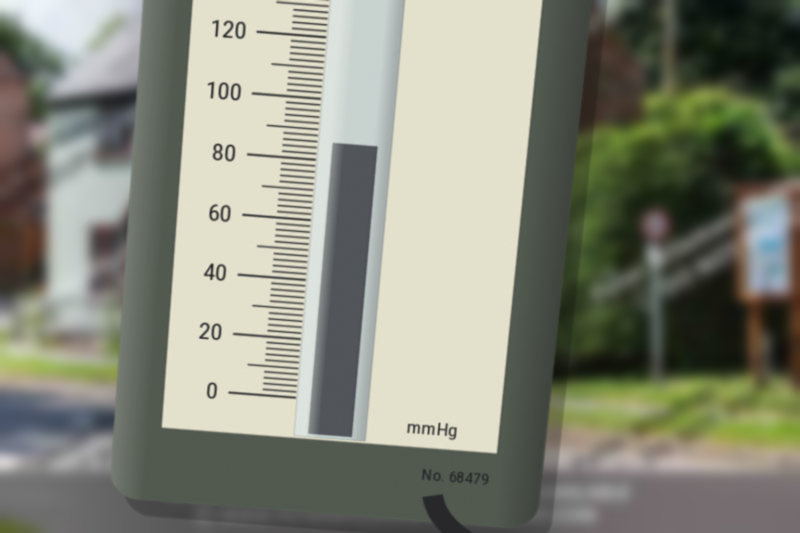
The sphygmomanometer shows **86** mmHg
